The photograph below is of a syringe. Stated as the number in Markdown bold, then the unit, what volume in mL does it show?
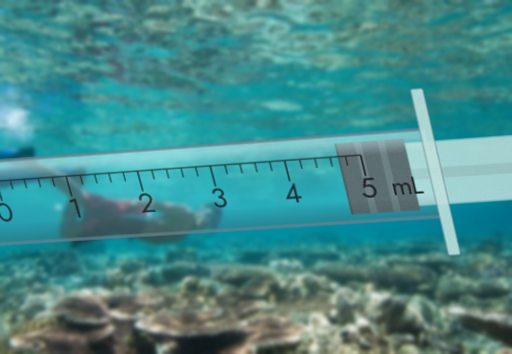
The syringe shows **4.7** mL
